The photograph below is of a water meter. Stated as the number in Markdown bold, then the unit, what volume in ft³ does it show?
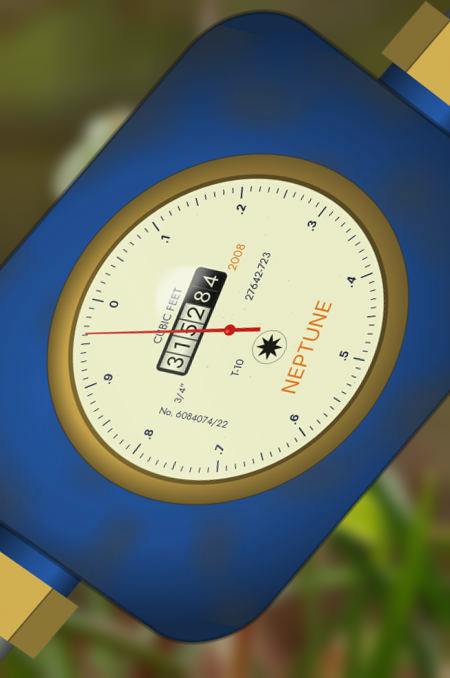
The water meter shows **315283.96** ft³
